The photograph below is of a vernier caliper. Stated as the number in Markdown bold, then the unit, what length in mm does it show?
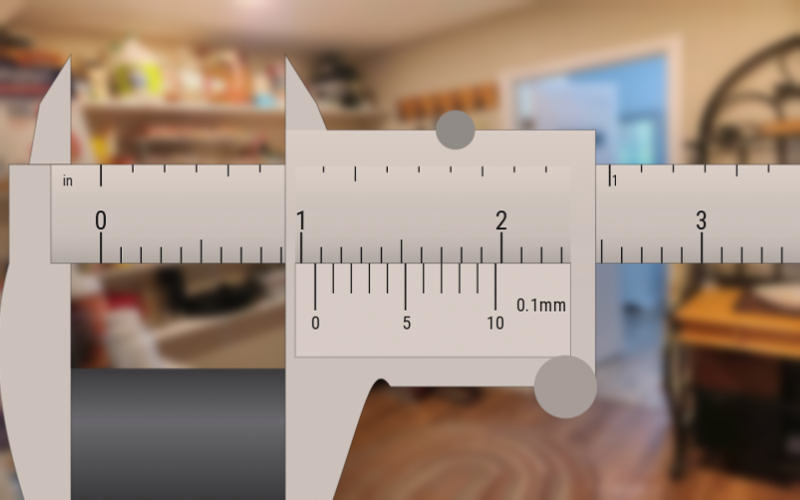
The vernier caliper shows **10.7** mm
